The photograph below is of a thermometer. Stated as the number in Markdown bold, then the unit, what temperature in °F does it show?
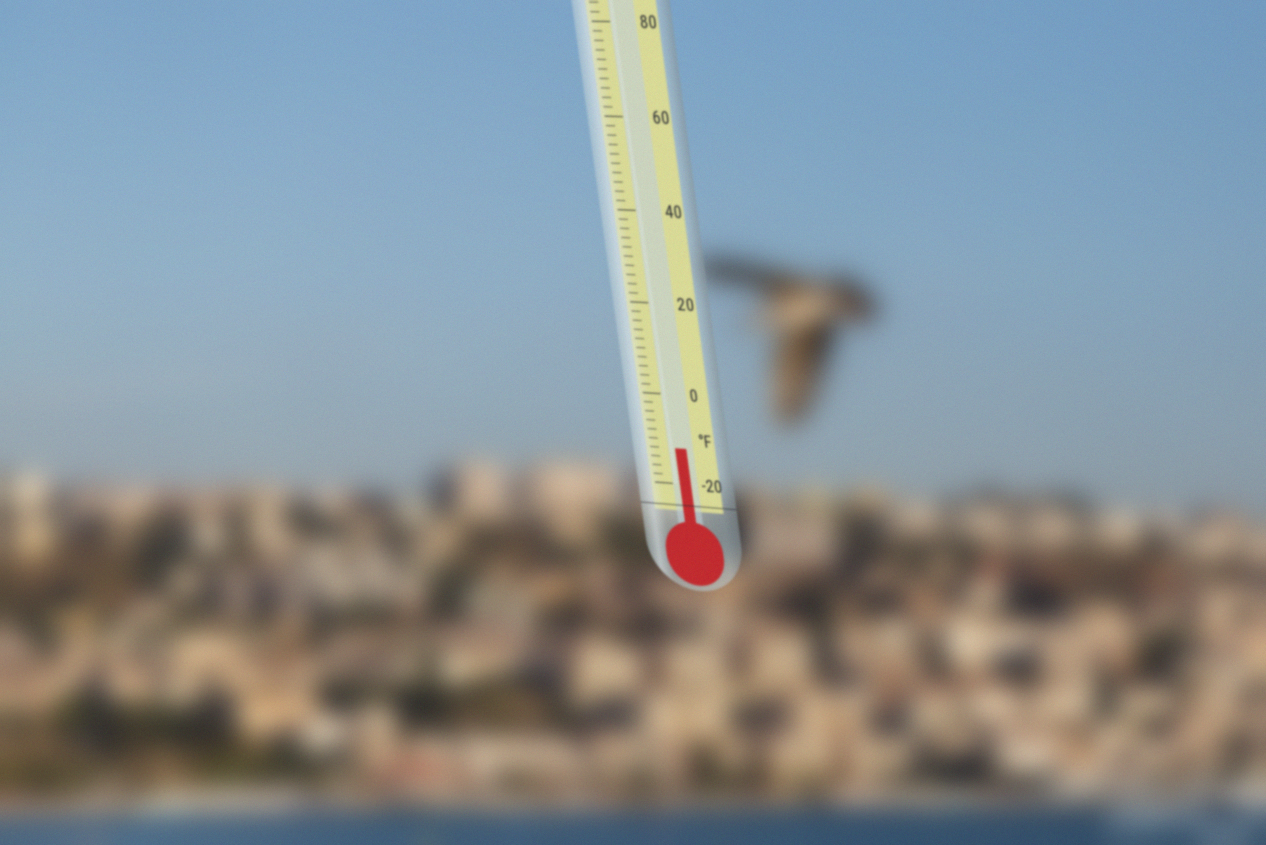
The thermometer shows **-12** °F
